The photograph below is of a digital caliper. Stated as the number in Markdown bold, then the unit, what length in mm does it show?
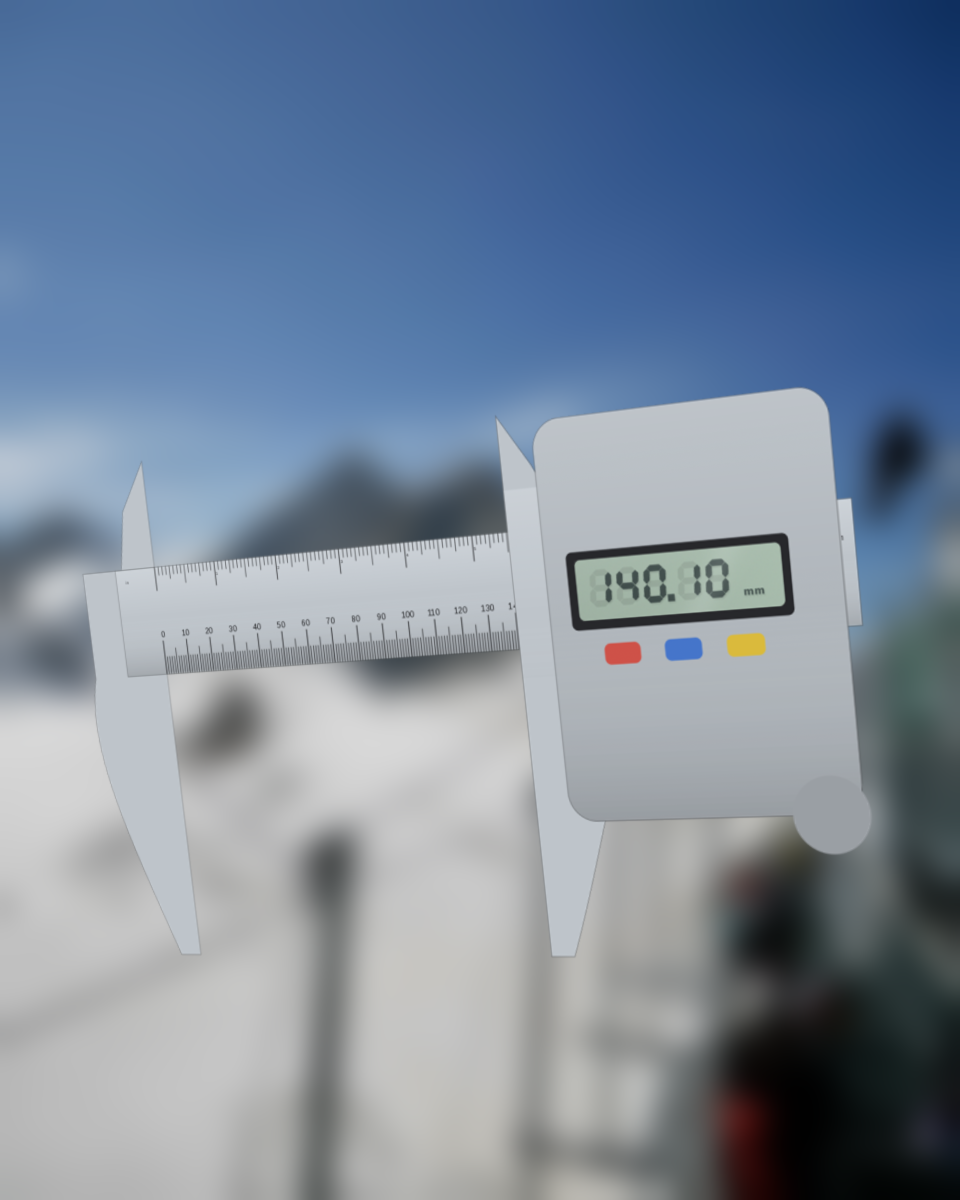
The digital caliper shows **140.10** mm
